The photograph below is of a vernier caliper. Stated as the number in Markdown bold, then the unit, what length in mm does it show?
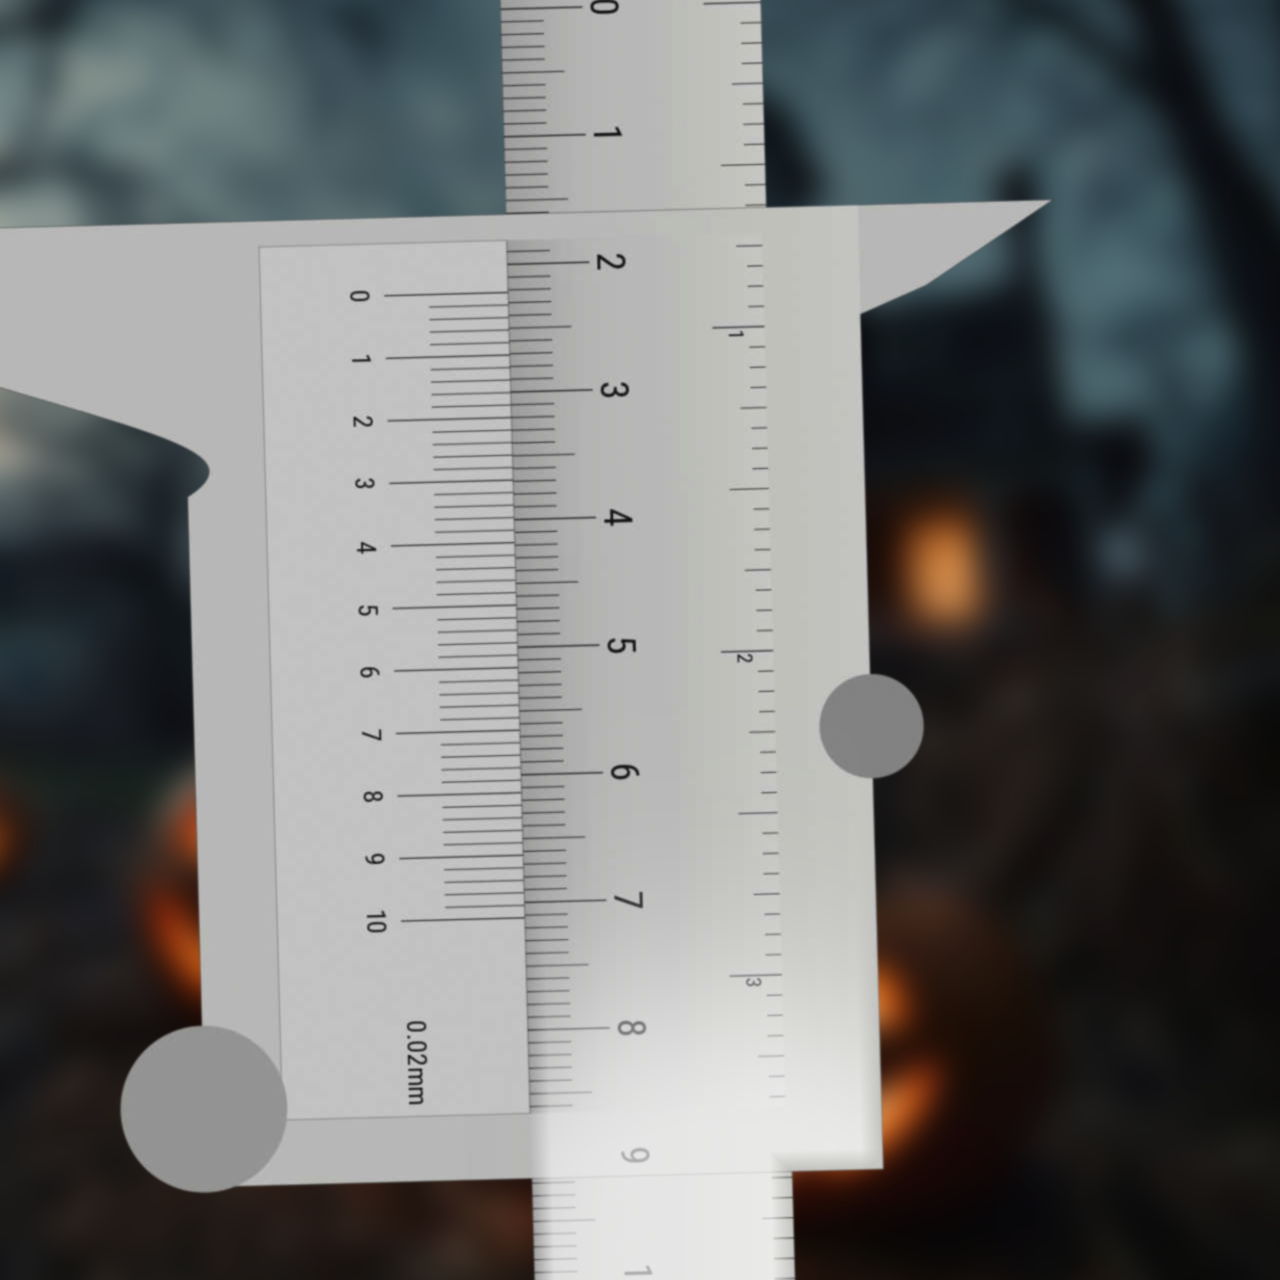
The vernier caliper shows **22.2** mm
